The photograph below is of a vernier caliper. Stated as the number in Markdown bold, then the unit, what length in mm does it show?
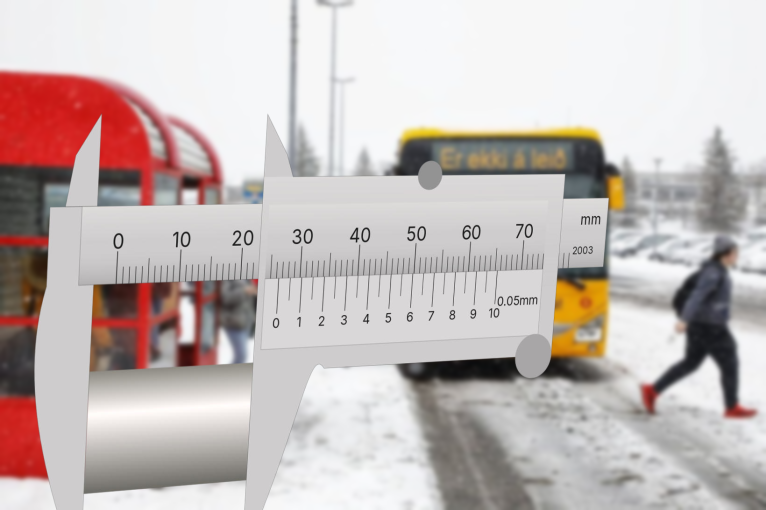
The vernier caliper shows **26.4** mm
